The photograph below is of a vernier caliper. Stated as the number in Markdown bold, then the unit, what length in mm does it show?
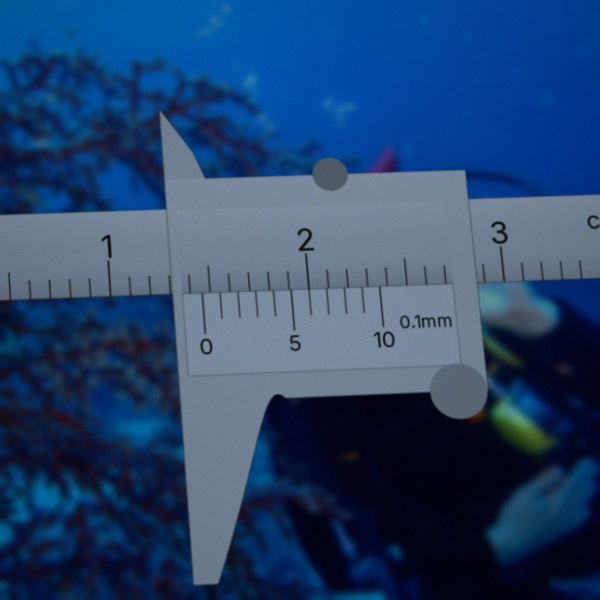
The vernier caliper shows **14.6** mm
